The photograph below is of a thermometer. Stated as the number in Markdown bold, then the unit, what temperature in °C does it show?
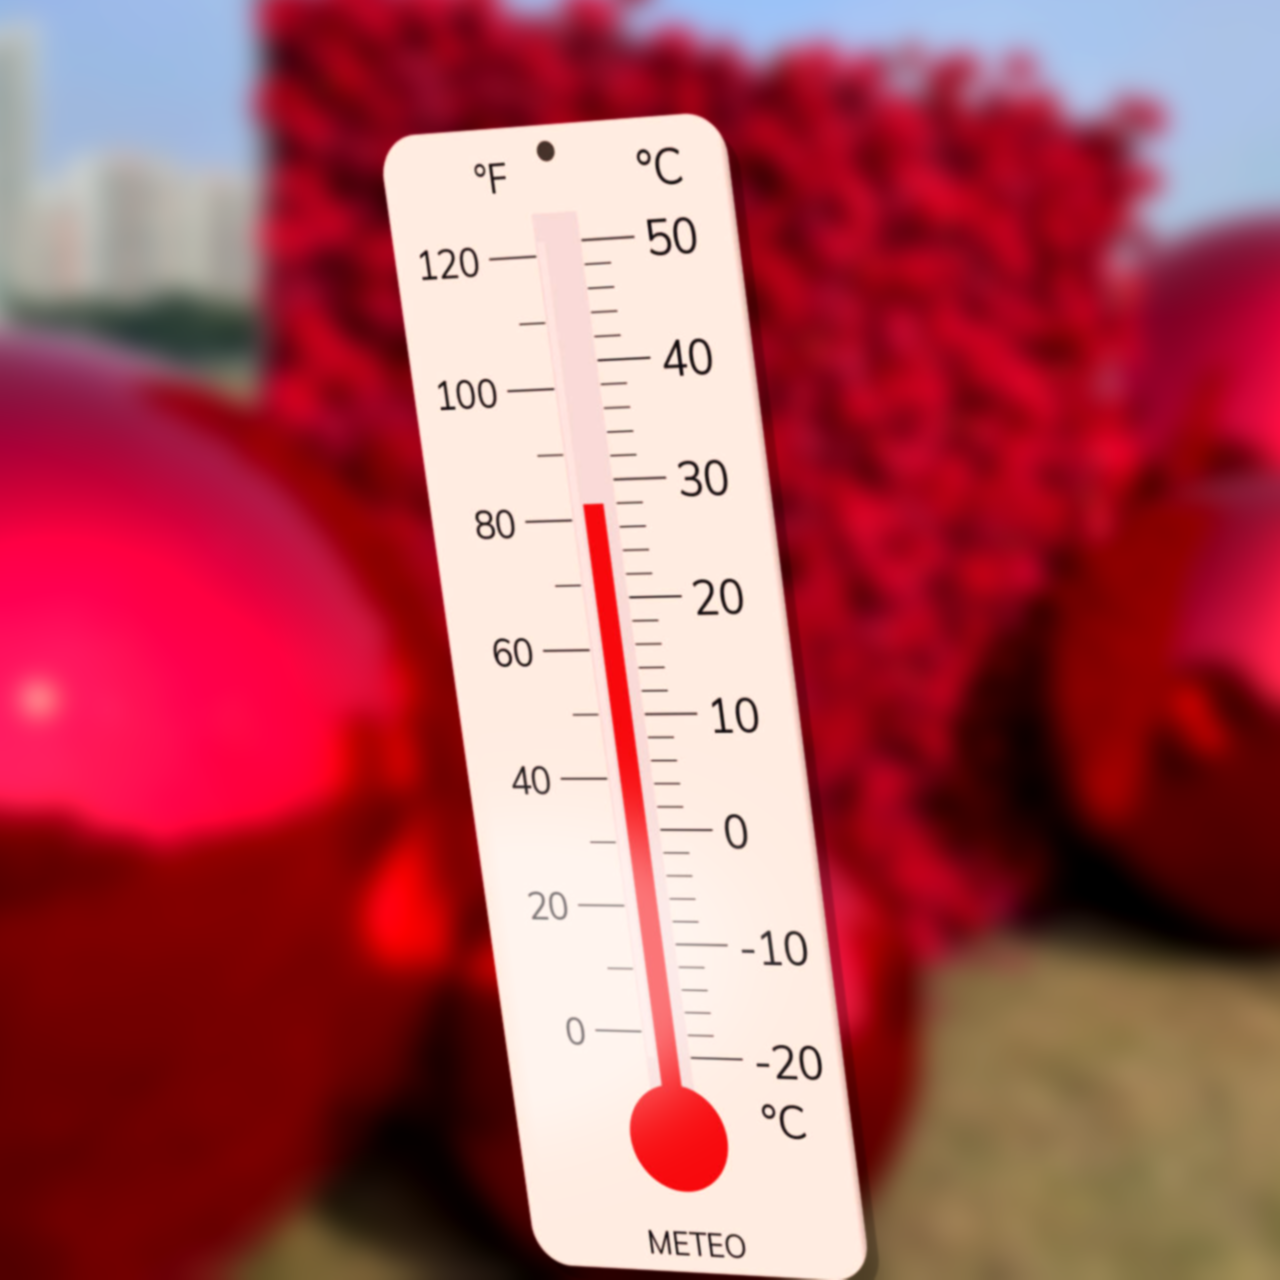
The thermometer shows **28** °C
